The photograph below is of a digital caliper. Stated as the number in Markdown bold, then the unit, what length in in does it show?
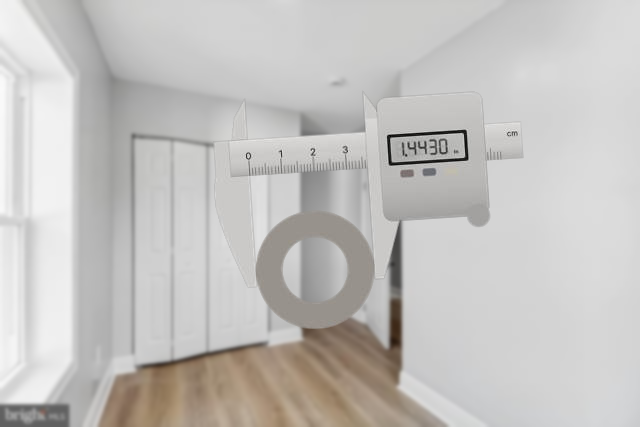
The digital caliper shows **1.4430** in
